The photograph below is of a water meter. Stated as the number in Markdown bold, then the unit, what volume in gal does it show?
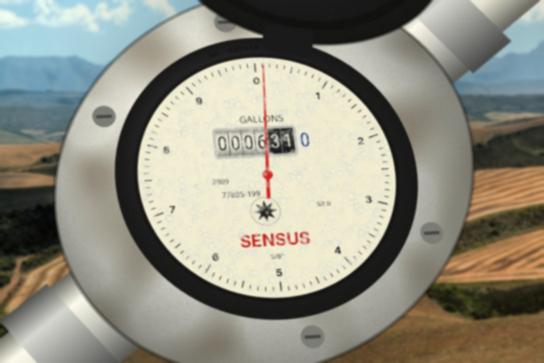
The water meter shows **6310.1** gal
